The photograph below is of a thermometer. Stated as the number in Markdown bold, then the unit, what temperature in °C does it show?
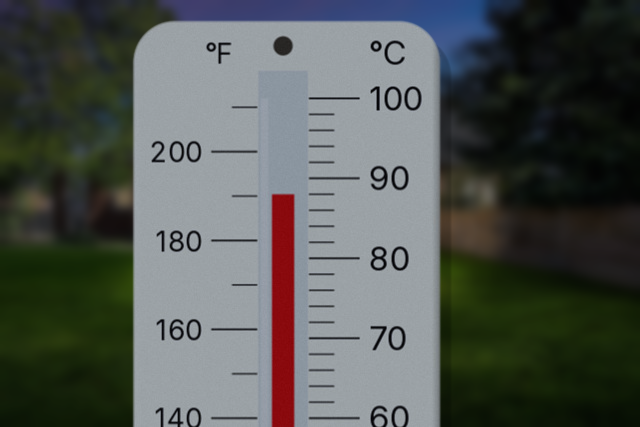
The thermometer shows **88** °C
